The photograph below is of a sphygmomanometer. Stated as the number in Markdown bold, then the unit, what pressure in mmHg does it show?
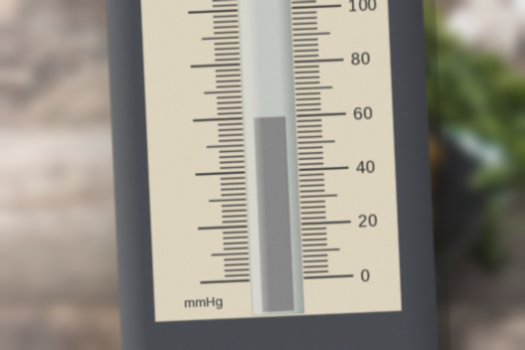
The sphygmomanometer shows **60** mmHg
